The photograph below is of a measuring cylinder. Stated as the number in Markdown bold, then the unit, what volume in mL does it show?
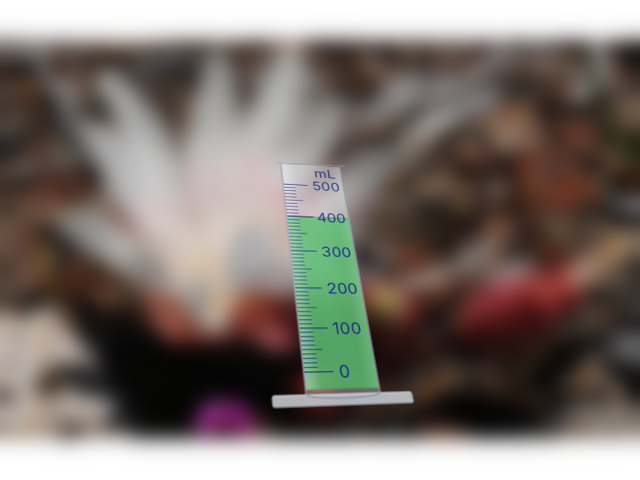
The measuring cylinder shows **400** mL
